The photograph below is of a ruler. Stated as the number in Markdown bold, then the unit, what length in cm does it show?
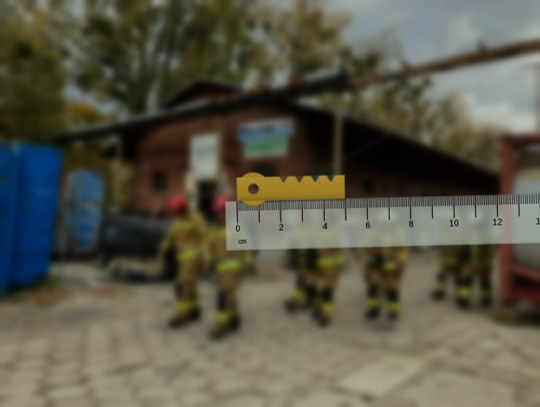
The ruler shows **5** cm
